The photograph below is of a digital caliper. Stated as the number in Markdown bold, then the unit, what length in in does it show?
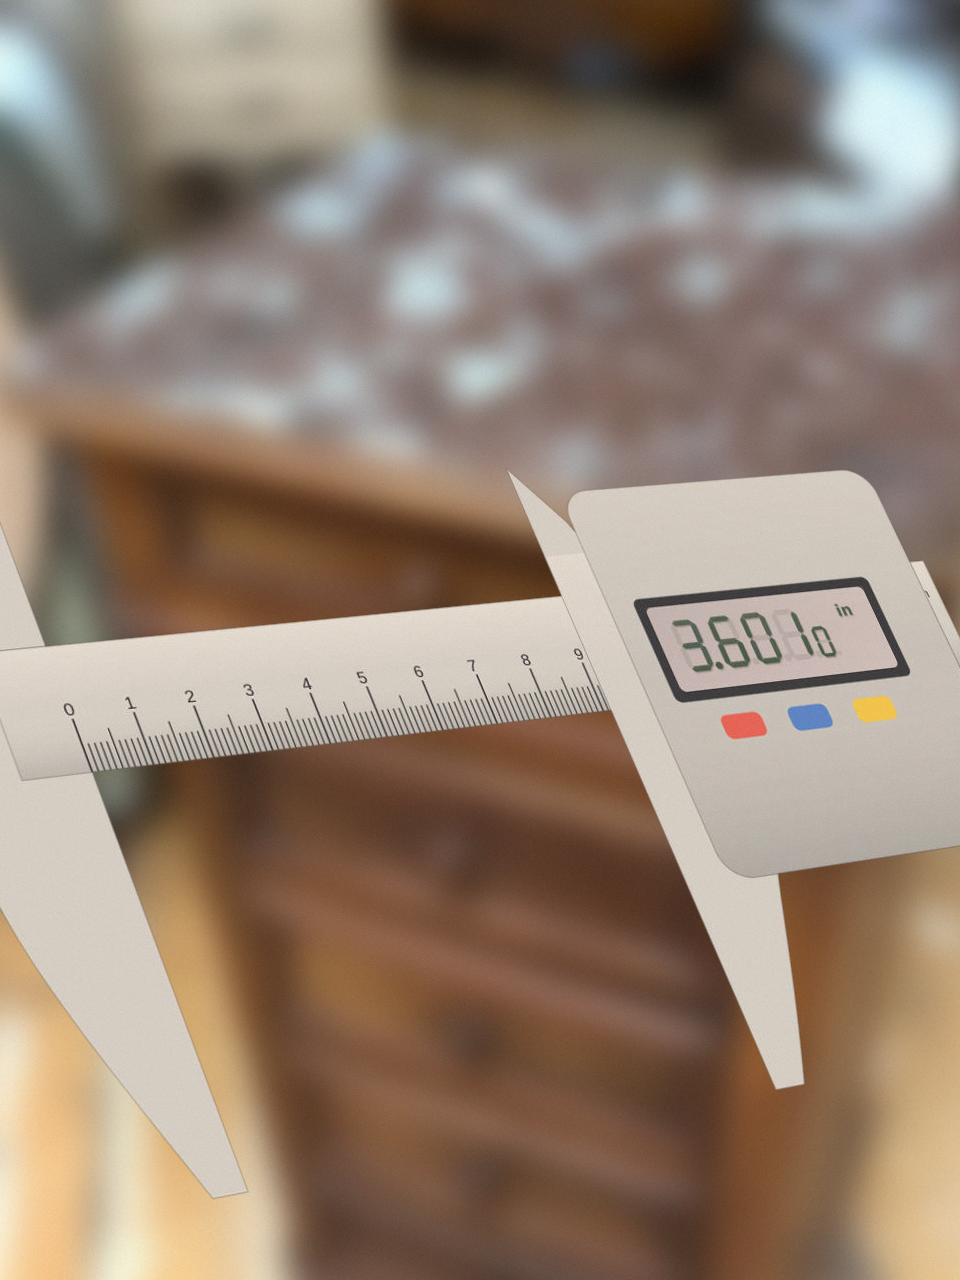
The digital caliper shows **3.6010** in
